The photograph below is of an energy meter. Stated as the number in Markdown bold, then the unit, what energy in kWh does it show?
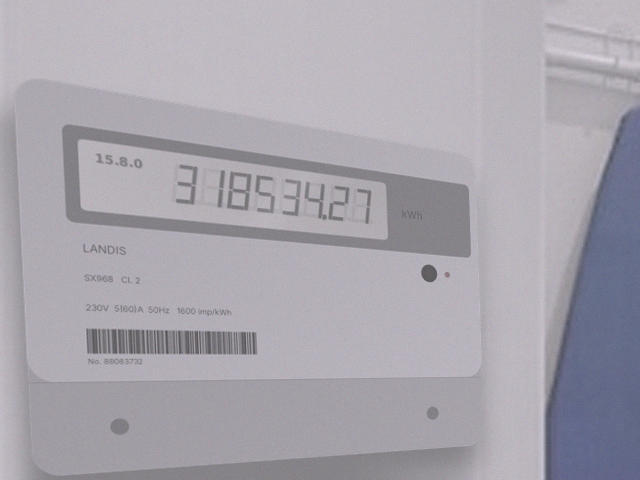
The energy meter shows **318534.27** kWh
